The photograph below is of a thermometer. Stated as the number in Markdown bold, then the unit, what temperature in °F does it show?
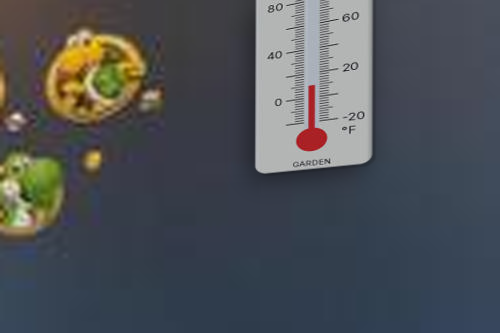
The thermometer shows **10** °F
